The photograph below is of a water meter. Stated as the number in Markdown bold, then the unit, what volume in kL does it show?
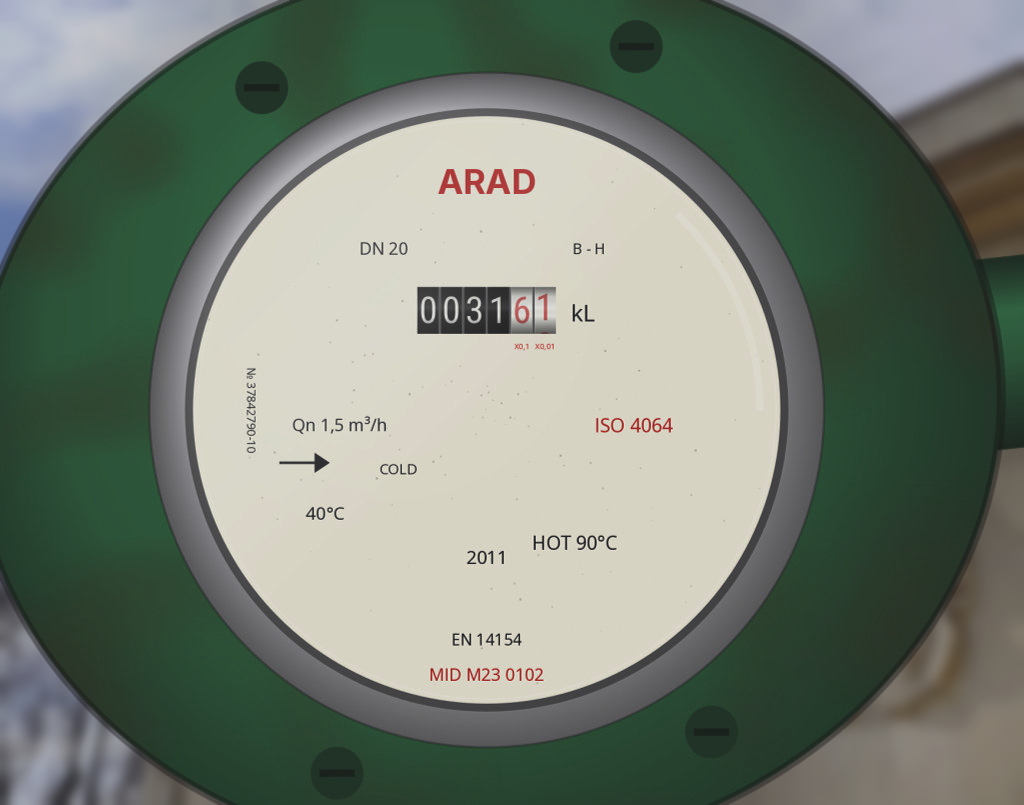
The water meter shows **31.61** kL
